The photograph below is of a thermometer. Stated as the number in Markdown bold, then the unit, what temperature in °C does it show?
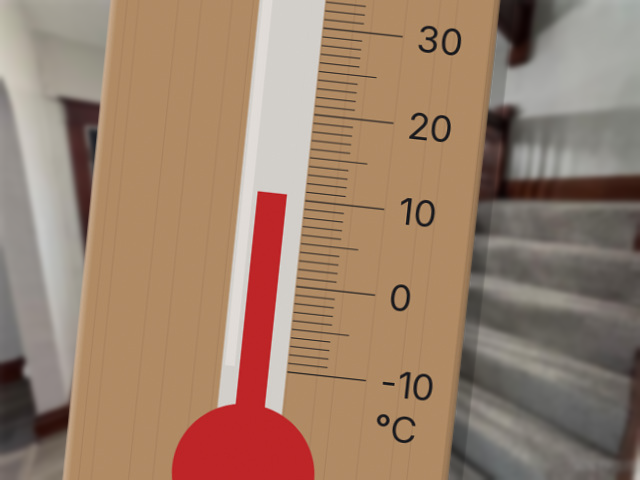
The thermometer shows **10.5** °C
